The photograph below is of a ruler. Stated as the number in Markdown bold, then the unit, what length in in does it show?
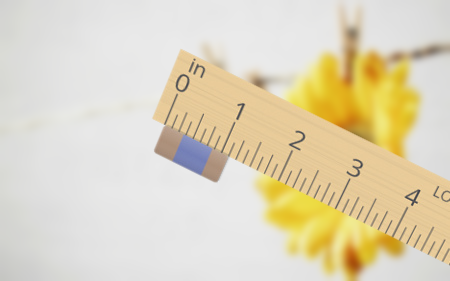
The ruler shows **1.125** in
